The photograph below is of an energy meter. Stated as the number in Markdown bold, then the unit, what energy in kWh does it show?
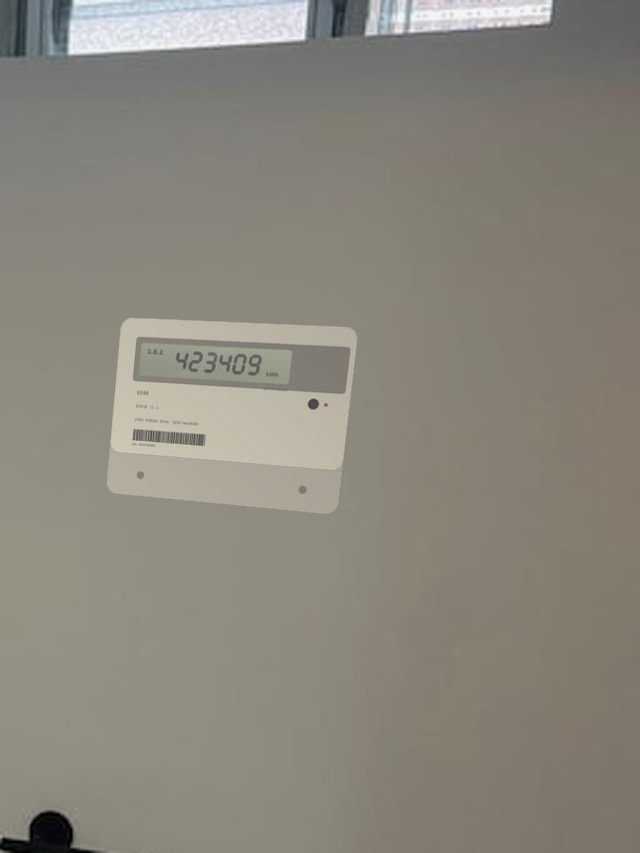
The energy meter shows **423409** kWh
